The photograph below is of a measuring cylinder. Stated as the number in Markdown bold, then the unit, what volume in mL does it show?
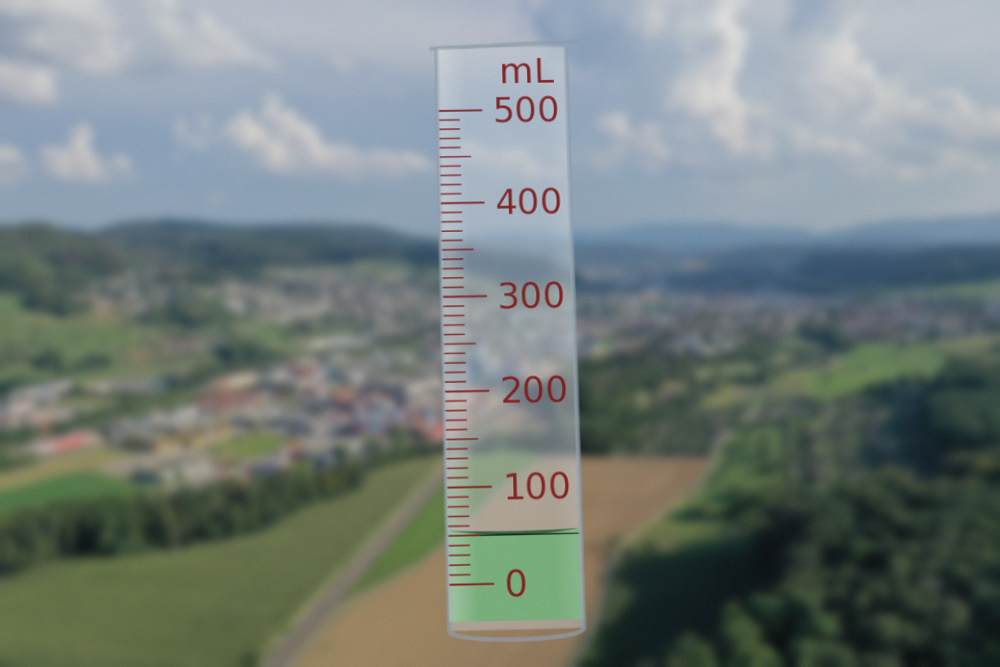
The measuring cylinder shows **50** mL
